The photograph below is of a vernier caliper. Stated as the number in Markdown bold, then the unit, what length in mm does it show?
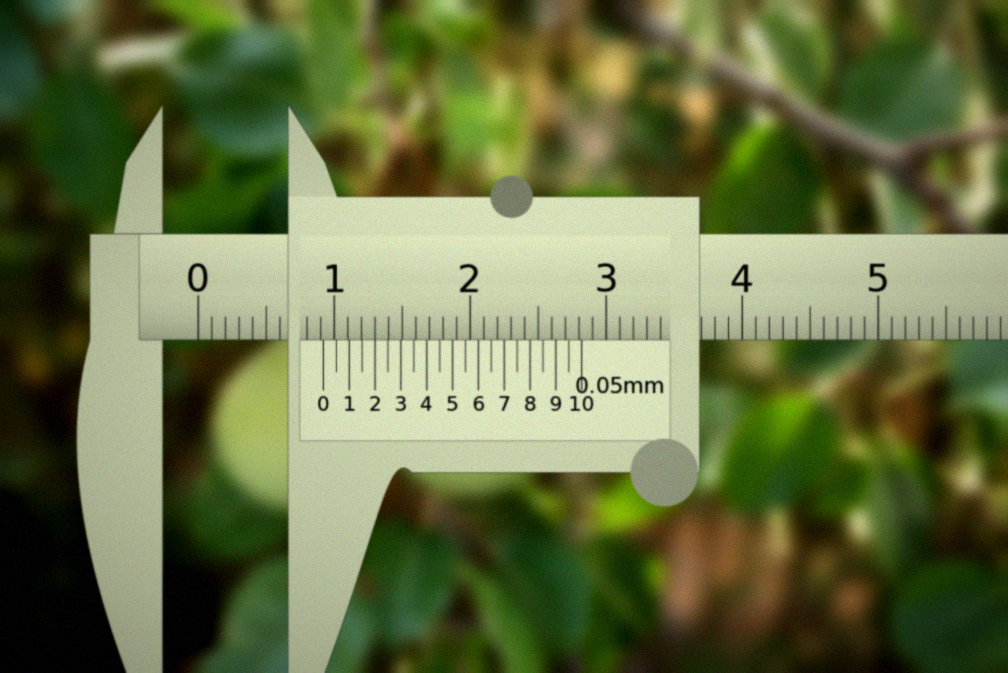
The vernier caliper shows **9.2** mm
